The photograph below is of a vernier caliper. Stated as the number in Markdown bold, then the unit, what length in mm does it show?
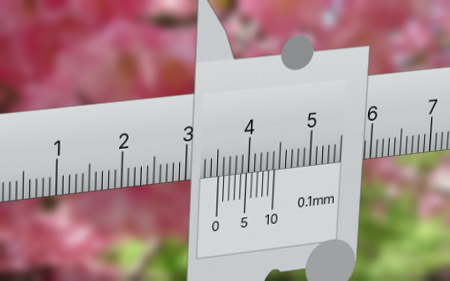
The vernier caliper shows **35.2** mm
